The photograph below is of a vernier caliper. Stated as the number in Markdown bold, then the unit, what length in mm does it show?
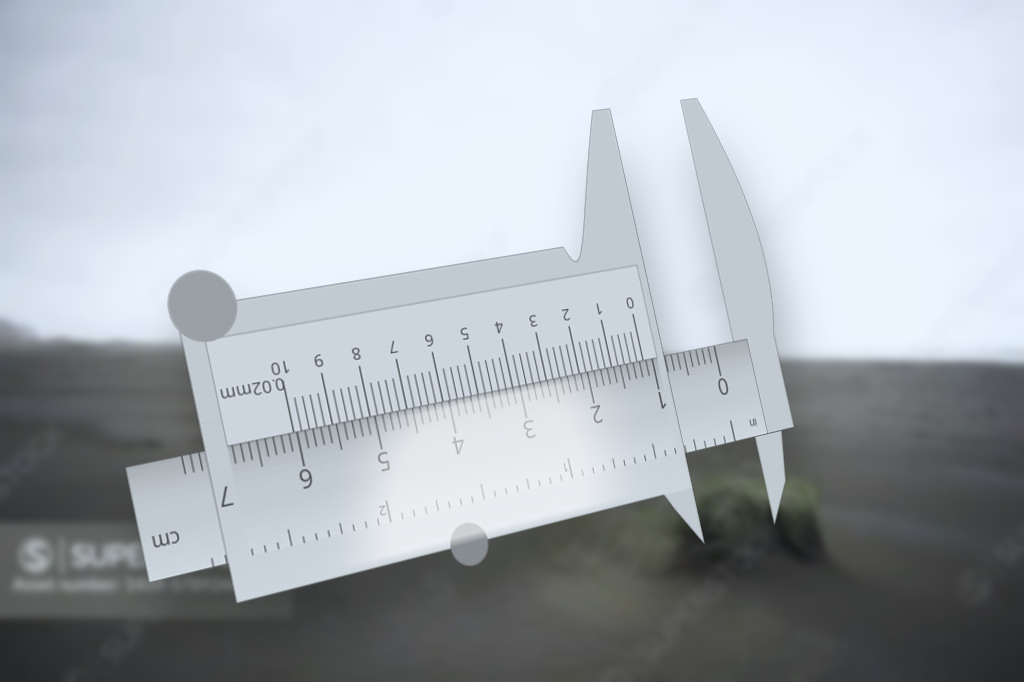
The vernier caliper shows **11.4** mm
